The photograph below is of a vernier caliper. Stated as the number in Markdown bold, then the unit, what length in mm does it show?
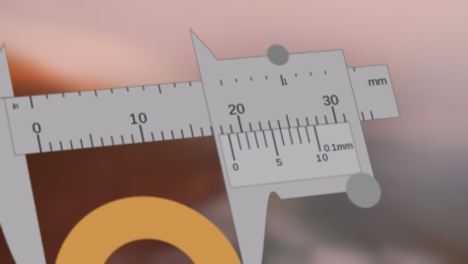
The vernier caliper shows **18.6** mm
